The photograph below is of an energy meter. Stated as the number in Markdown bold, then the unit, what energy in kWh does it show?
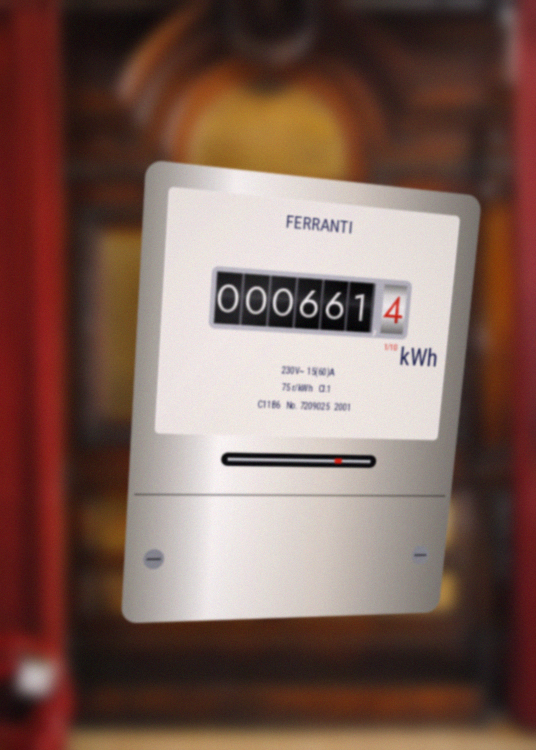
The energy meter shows **661.4** kWh
